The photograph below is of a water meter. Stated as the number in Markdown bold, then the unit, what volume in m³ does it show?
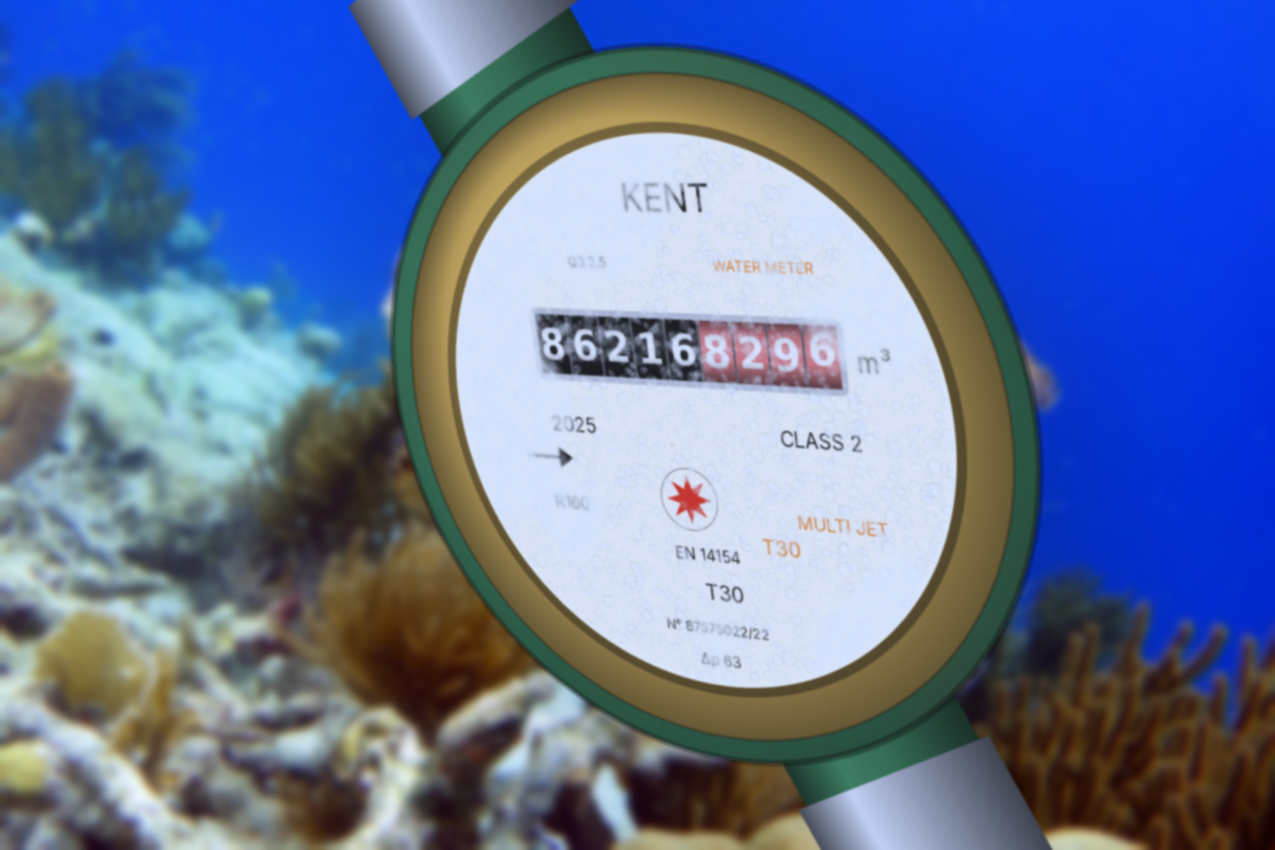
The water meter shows **86216.8296** m³
